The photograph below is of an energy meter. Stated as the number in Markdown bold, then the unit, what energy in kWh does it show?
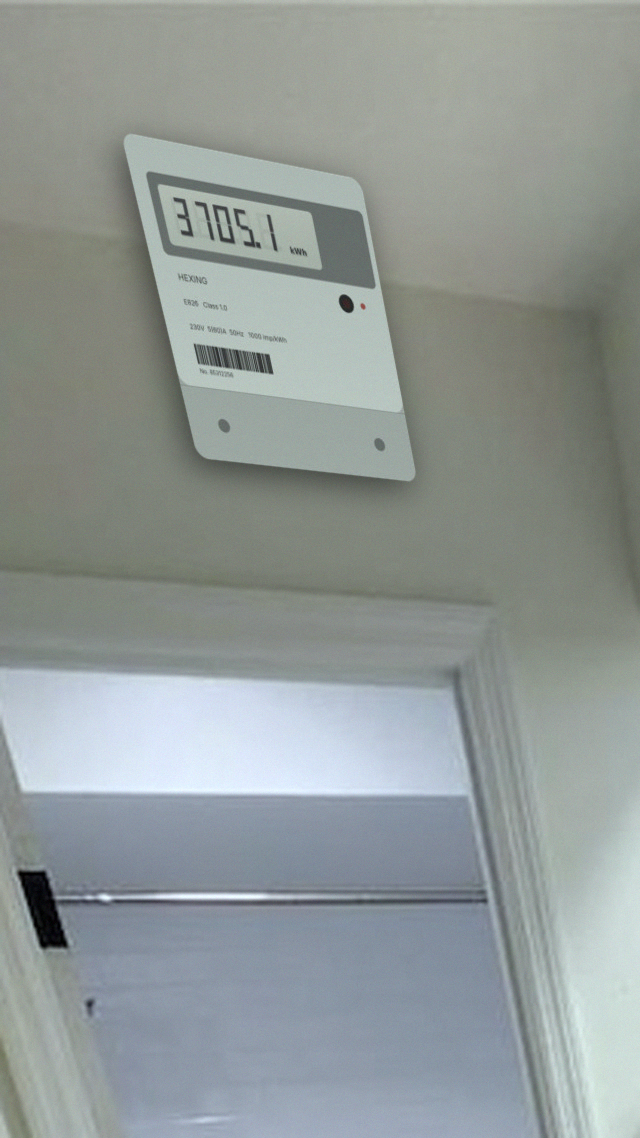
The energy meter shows **3705.1** kWh
